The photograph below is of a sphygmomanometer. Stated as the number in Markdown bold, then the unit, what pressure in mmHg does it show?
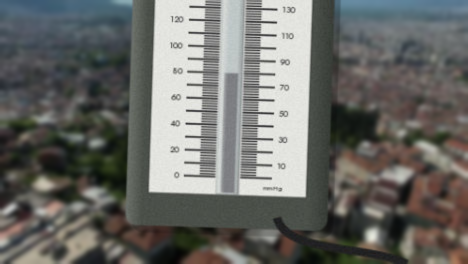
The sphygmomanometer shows **80** mmHg
